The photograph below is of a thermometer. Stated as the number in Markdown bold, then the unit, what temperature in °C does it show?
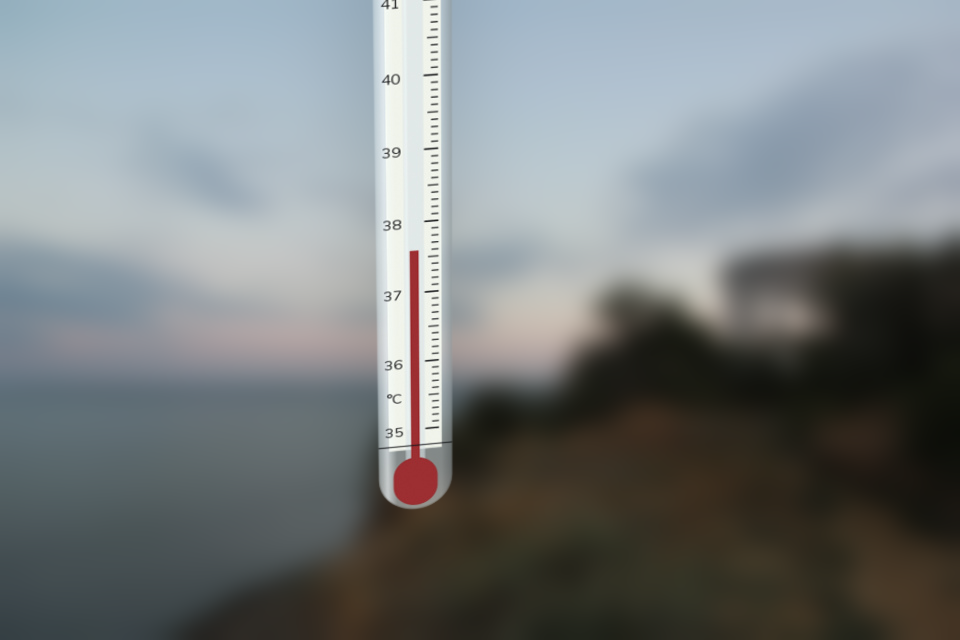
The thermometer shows **37.6** °C
